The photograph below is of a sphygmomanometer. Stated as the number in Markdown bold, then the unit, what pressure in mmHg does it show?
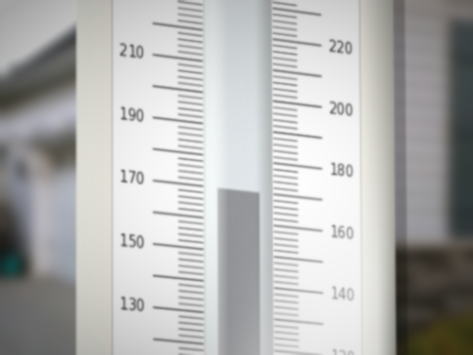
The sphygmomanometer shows **170** mmHg
